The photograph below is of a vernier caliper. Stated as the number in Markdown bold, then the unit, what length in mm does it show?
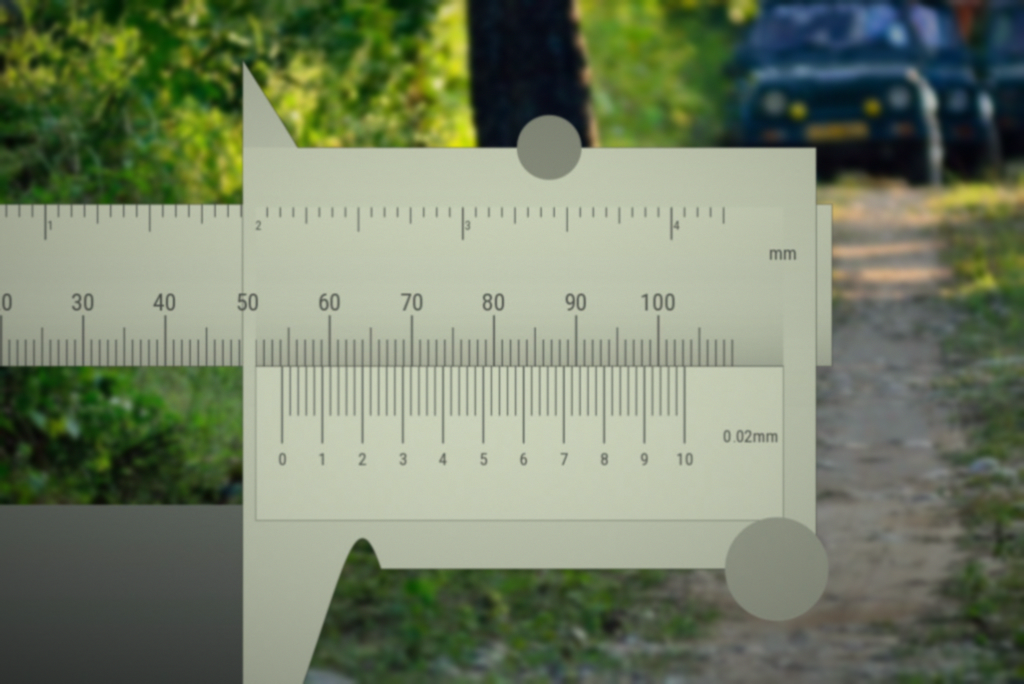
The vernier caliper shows **54.2** mm
